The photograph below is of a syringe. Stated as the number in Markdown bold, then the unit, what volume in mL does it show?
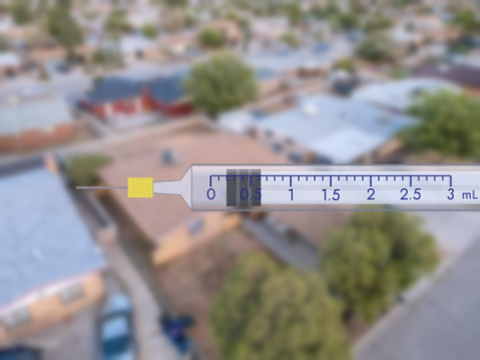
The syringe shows **0.2** mL
